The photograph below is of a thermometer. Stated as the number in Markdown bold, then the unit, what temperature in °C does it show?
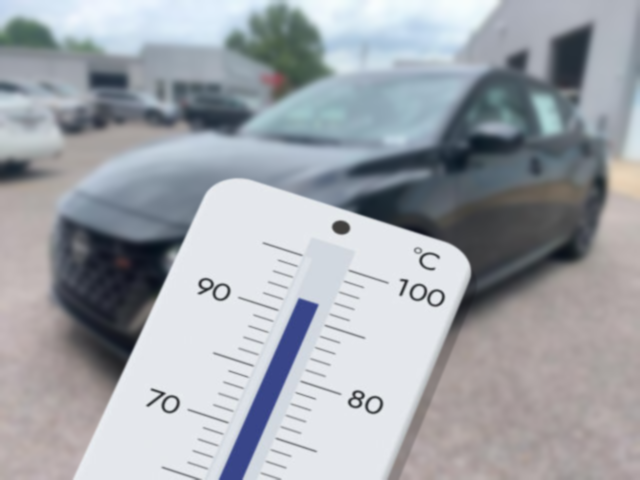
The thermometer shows **93** °C
